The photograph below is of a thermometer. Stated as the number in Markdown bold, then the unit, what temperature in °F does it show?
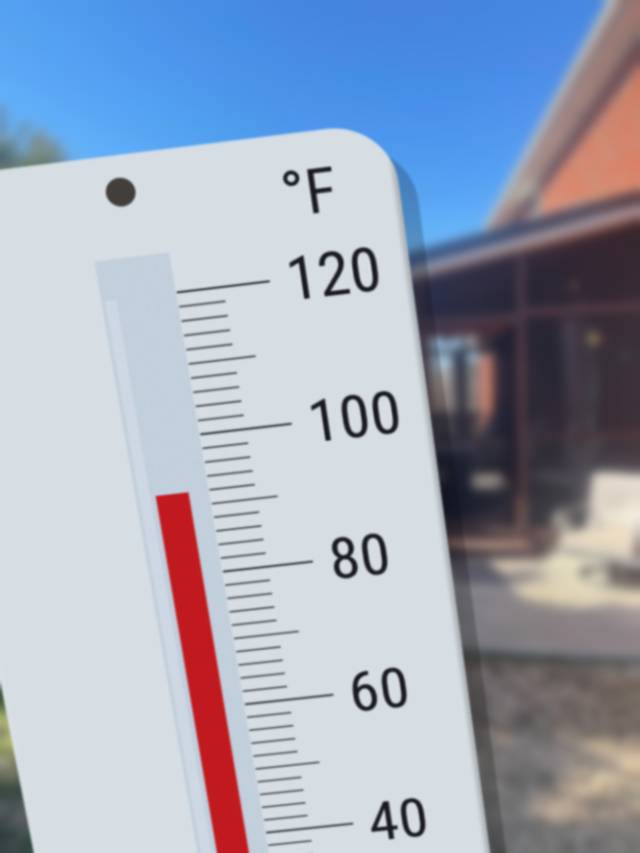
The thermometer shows **92** °F
